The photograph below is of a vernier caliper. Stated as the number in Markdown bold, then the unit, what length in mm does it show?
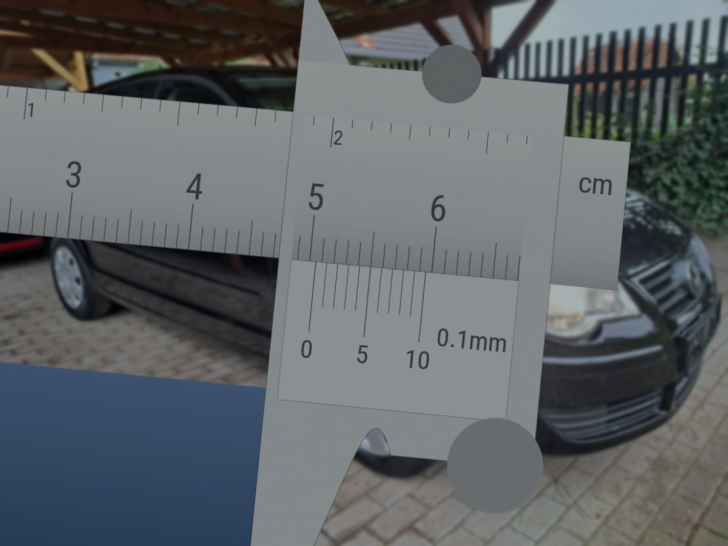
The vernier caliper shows **50.5** mm
